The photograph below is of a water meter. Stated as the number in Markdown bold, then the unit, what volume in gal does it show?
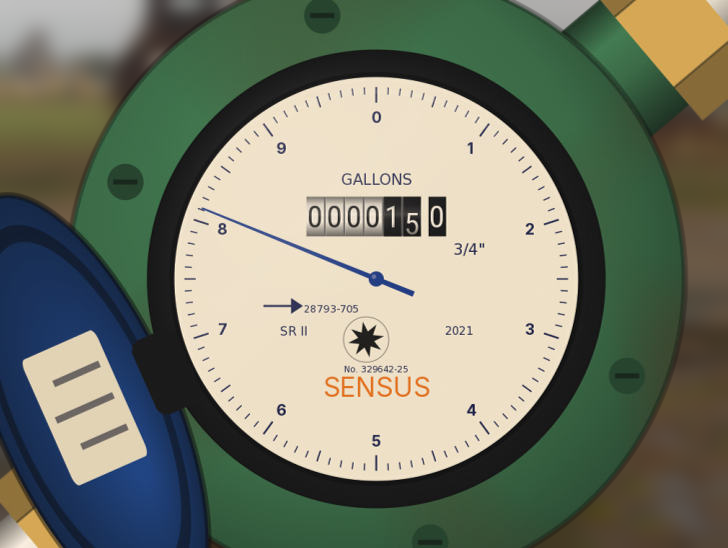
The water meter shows **148.1** gal
